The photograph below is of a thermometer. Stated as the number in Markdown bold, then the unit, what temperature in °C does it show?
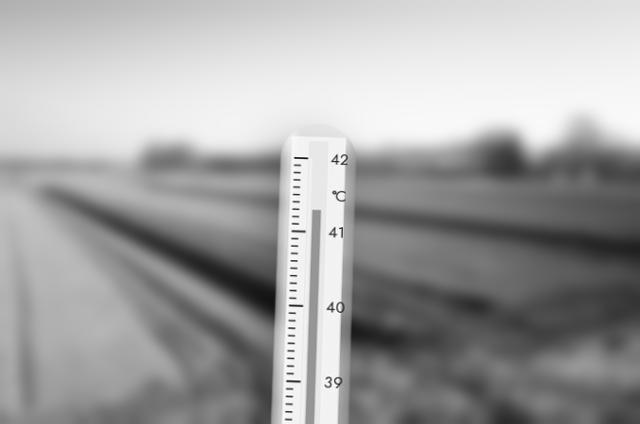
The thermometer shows **41.3** °C
